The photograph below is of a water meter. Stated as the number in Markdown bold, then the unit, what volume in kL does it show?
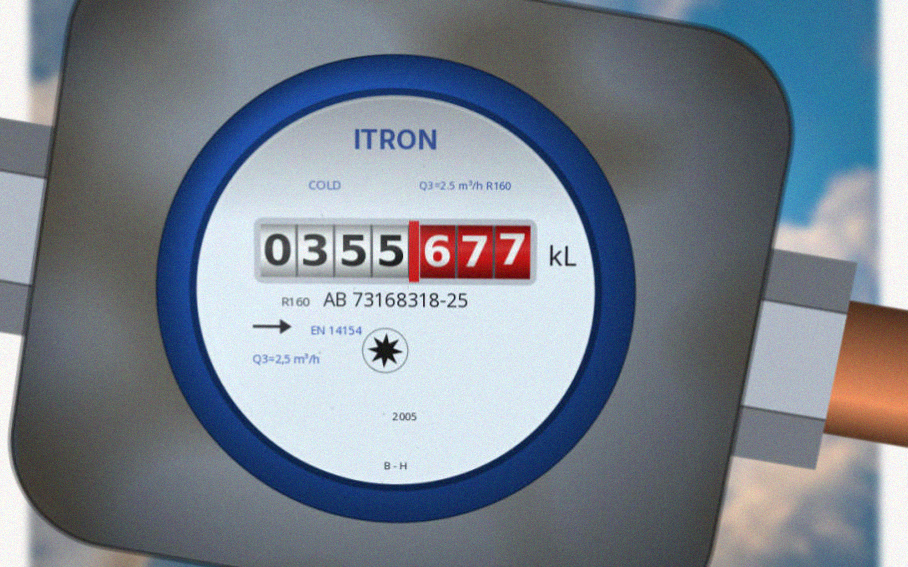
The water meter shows **355.677** kL
